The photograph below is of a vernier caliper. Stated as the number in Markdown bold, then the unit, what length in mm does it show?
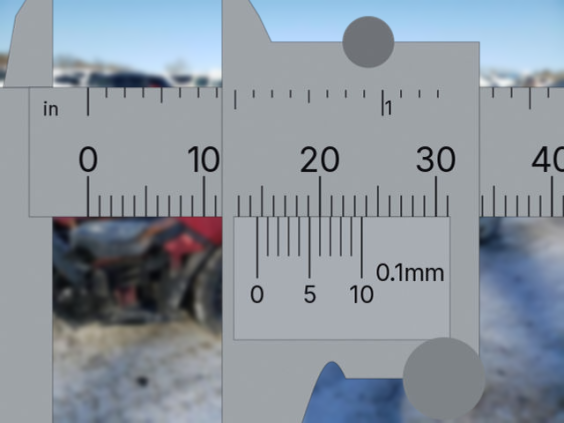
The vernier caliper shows **14.6** mm
